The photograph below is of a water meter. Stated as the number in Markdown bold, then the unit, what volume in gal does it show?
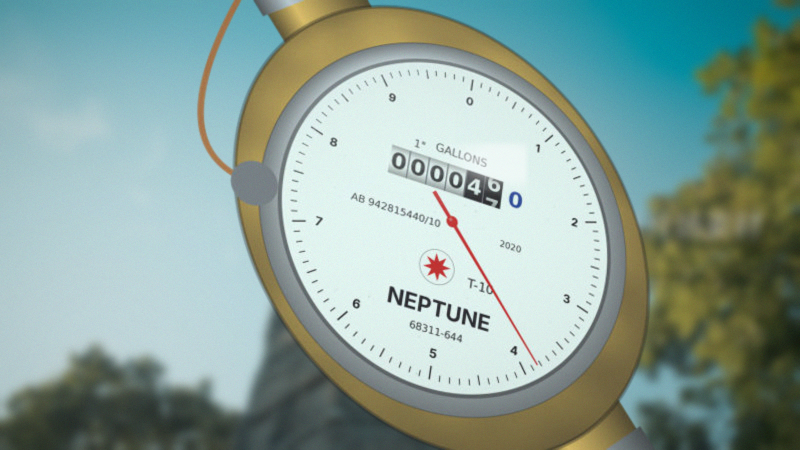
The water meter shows **463.8** gal
